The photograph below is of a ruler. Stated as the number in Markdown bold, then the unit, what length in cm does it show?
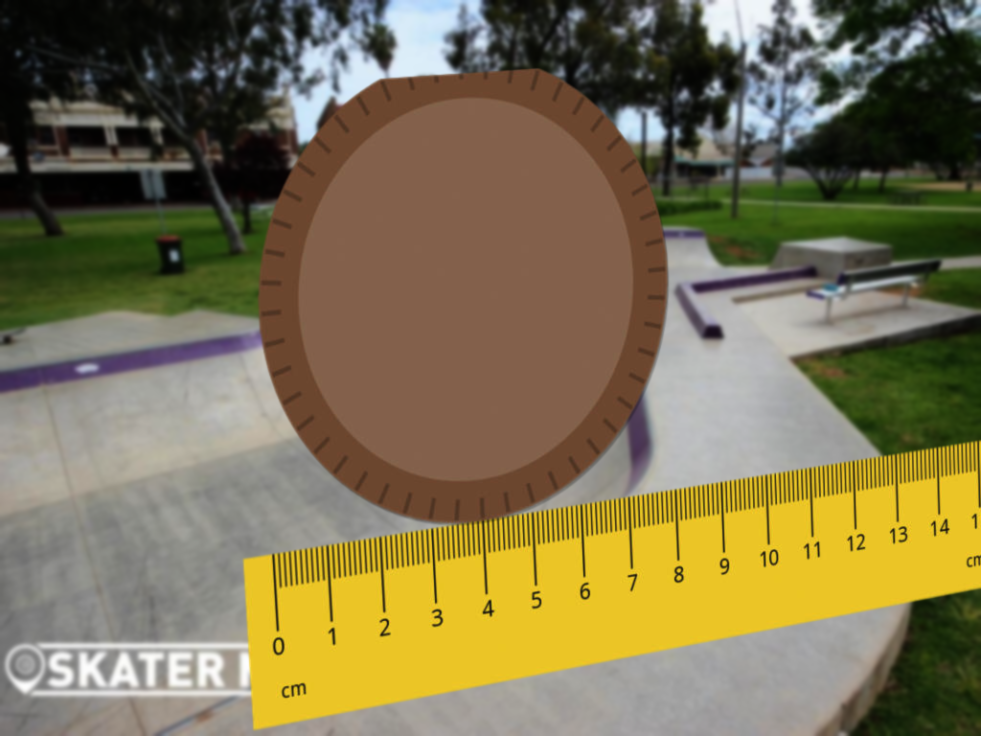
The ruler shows **8** cm
